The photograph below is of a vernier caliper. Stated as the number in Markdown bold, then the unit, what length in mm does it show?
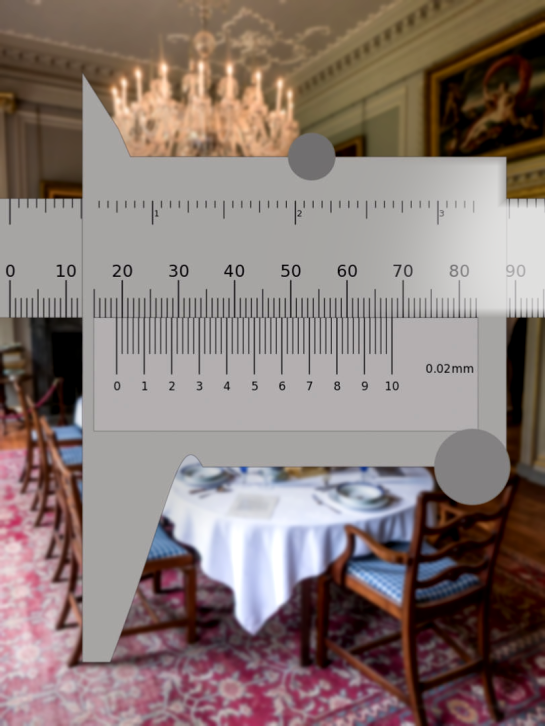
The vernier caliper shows **19.0** mm
